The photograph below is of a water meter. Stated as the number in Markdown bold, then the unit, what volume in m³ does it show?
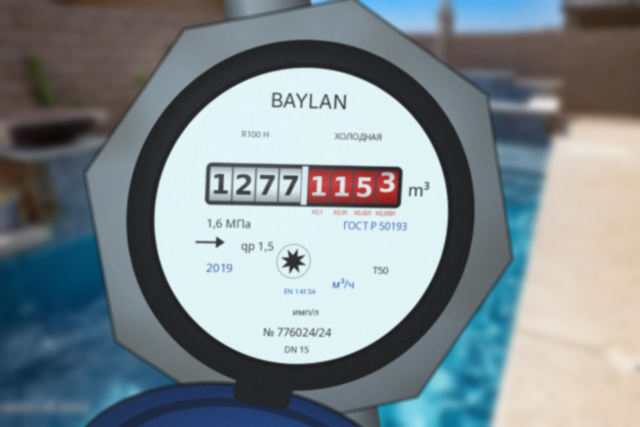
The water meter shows **1277.1153** m³
